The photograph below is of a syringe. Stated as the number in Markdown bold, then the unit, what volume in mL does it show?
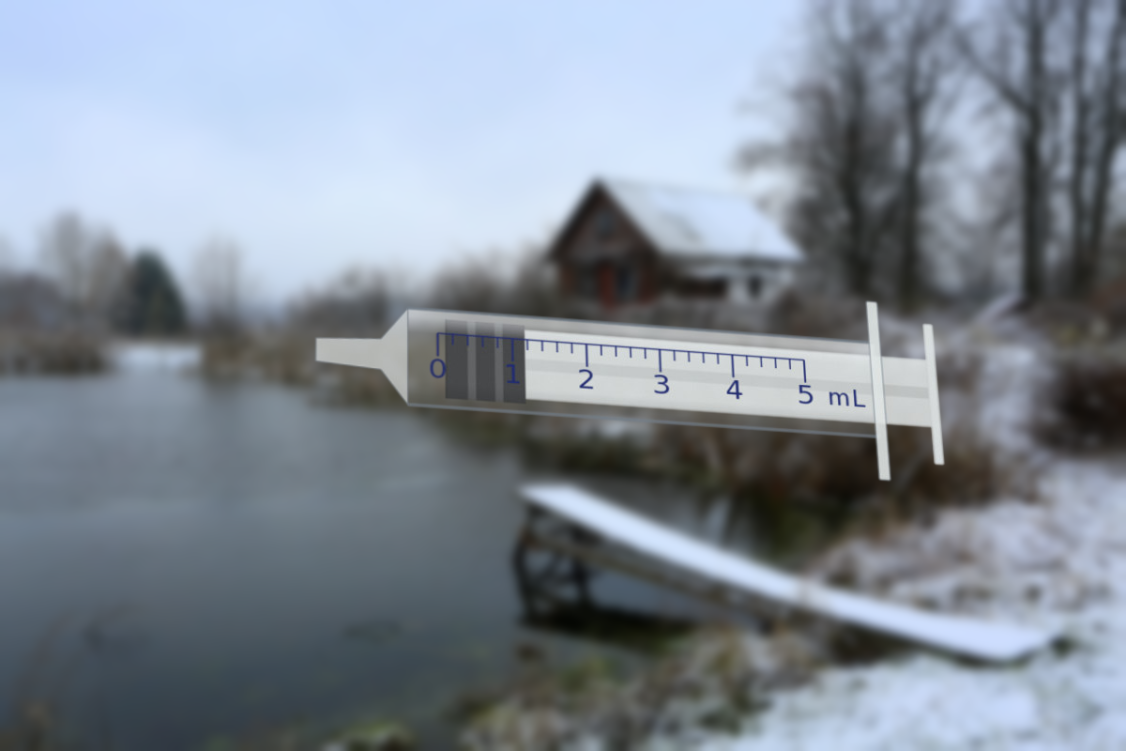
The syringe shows **0.1** mL
